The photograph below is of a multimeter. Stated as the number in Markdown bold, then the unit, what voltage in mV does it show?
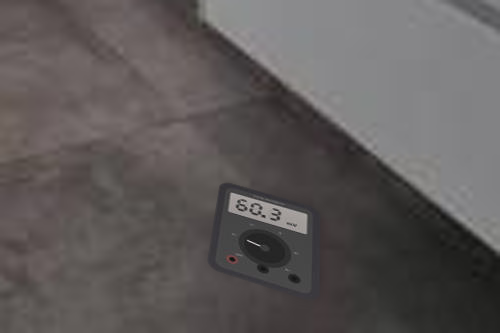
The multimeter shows **60.3** mV
